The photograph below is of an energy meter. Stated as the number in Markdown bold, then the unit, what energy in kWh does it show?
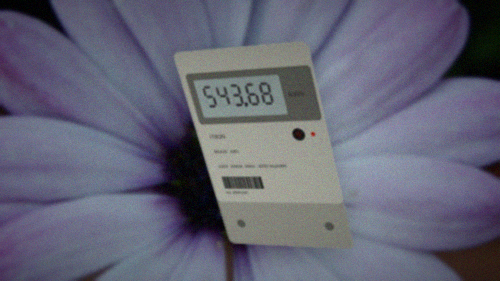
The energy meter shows **543.68** kWh
